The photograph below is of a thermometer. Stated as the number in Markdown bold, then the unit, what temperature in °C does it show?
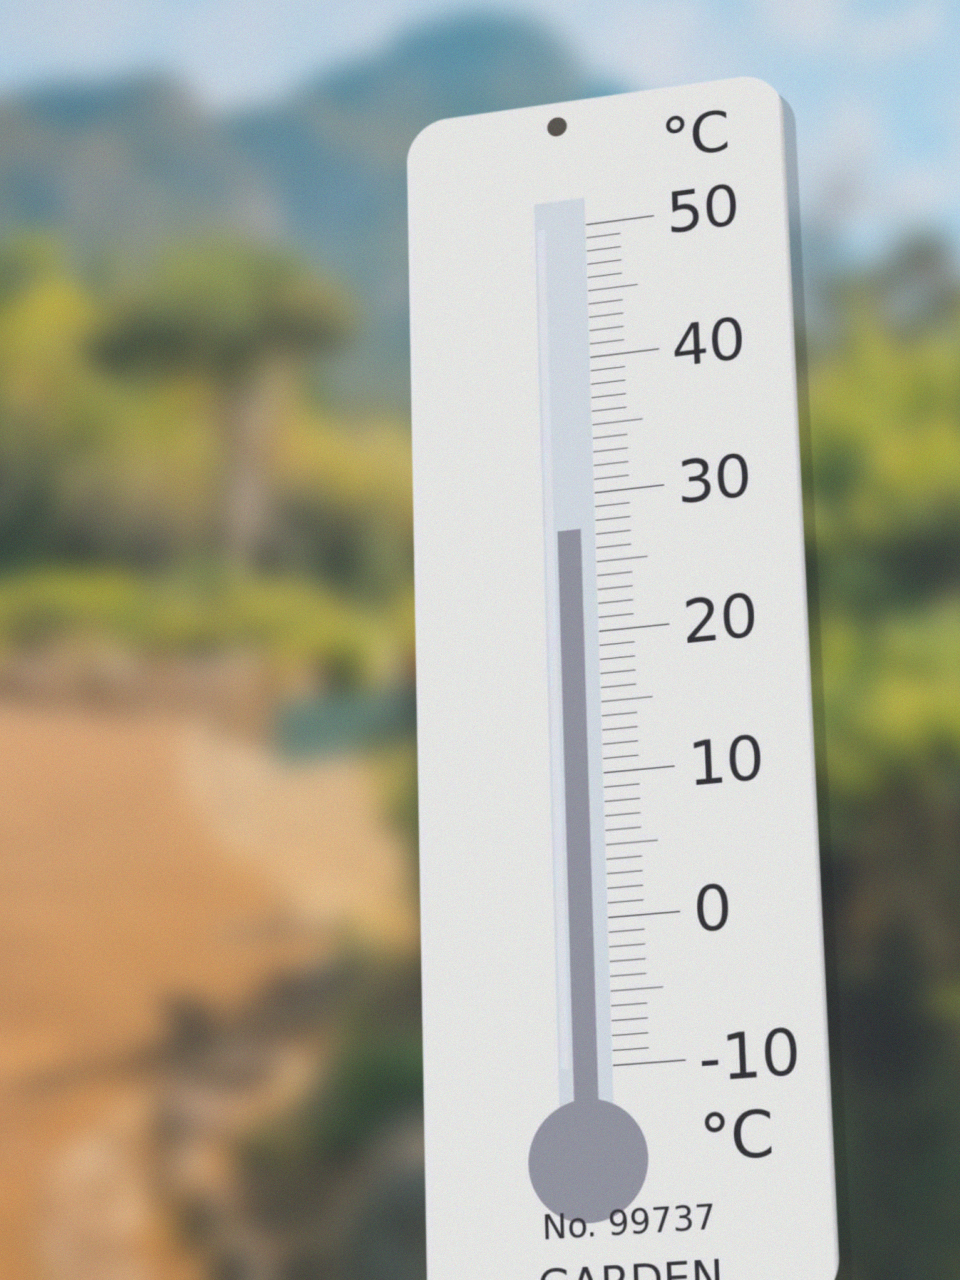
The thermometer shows **27.5** °C
